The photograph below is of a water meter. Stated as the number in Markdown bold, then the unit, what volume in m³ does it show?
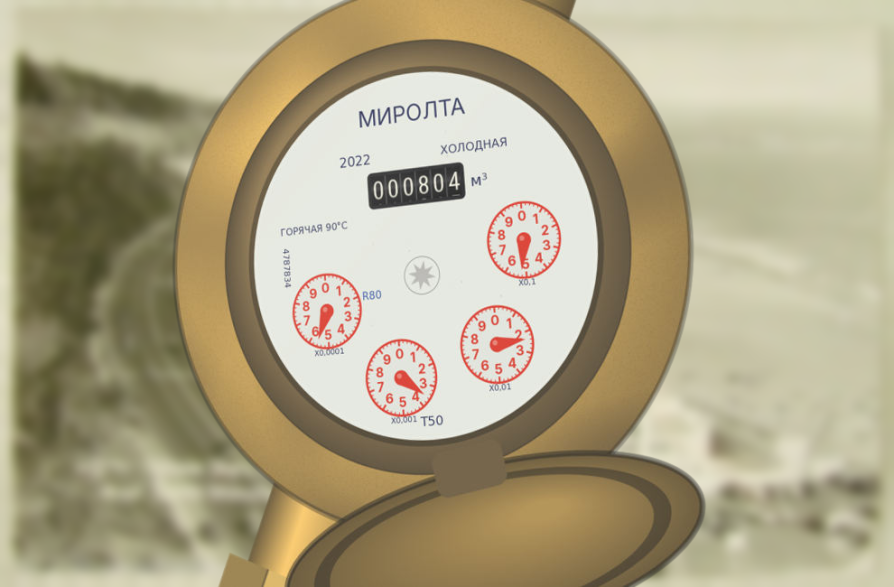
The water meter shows **804.5235** m³
